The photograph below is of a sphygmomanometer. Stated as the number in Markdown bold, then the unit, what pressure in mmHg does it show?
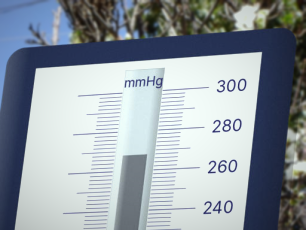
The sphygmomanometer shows **268** mmHg
